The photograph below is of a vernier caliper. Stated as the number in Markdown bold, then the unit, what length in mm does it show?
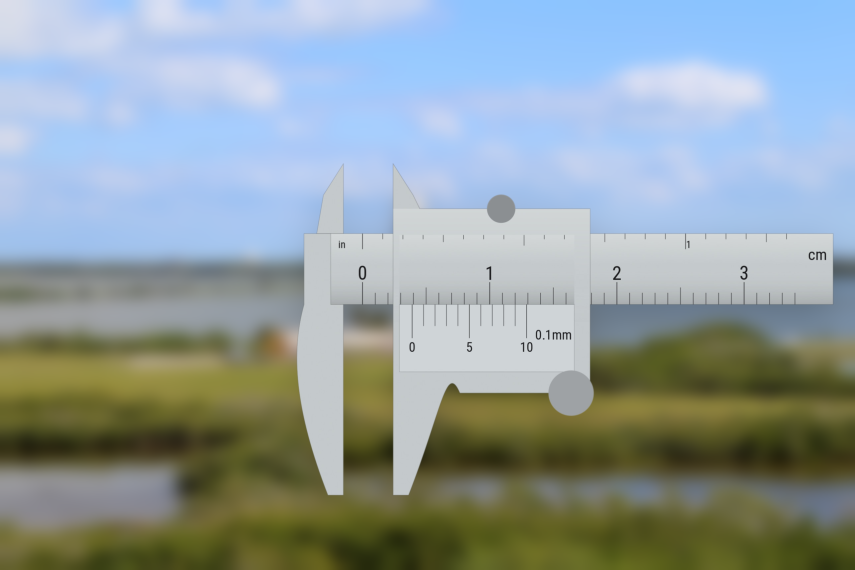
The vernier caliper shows **3.9** mm
